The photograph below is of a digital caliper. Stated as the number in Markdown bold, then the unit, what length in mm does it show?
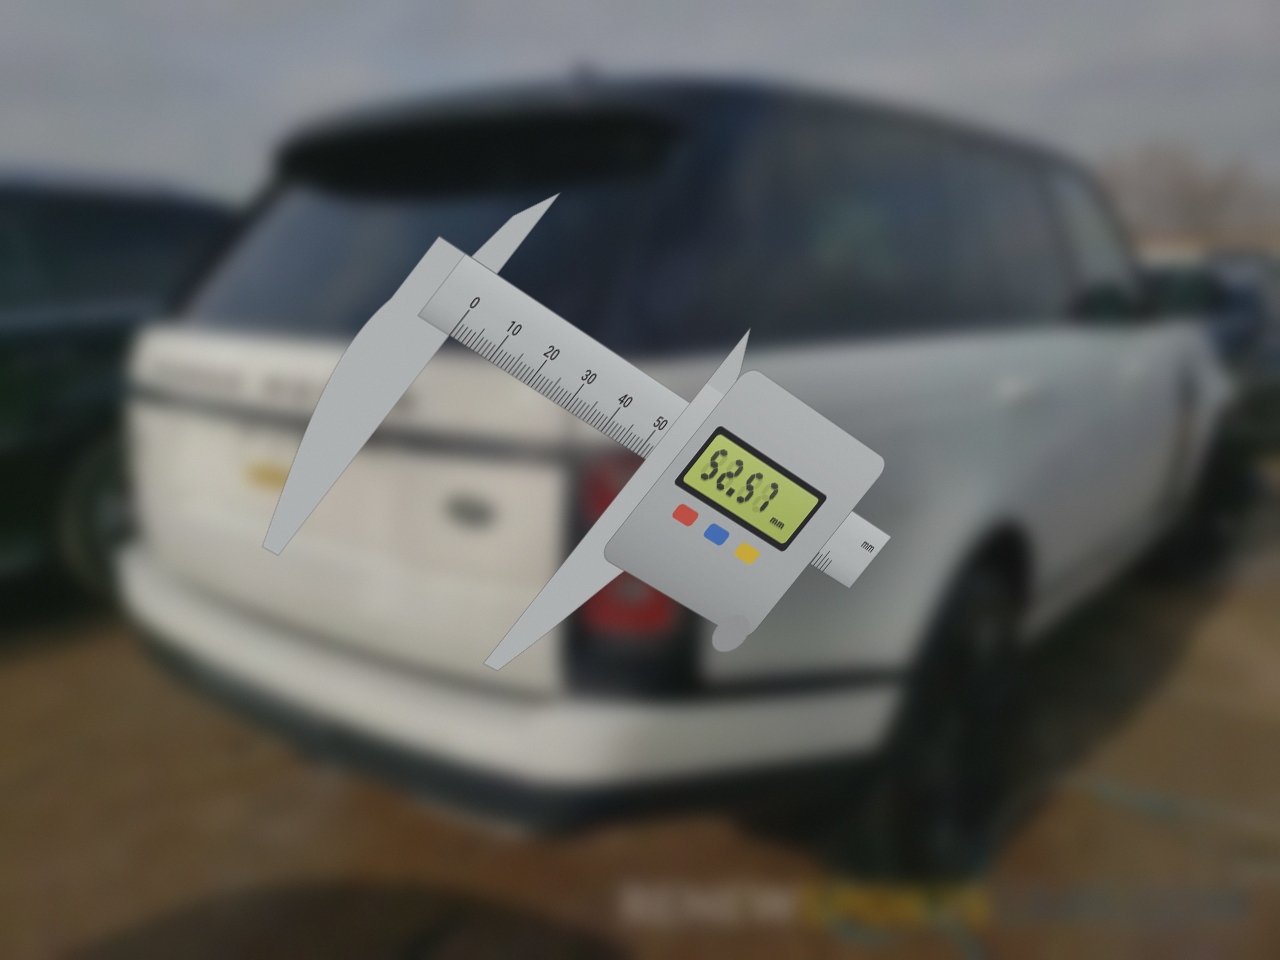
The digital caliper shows **52.57** mm
